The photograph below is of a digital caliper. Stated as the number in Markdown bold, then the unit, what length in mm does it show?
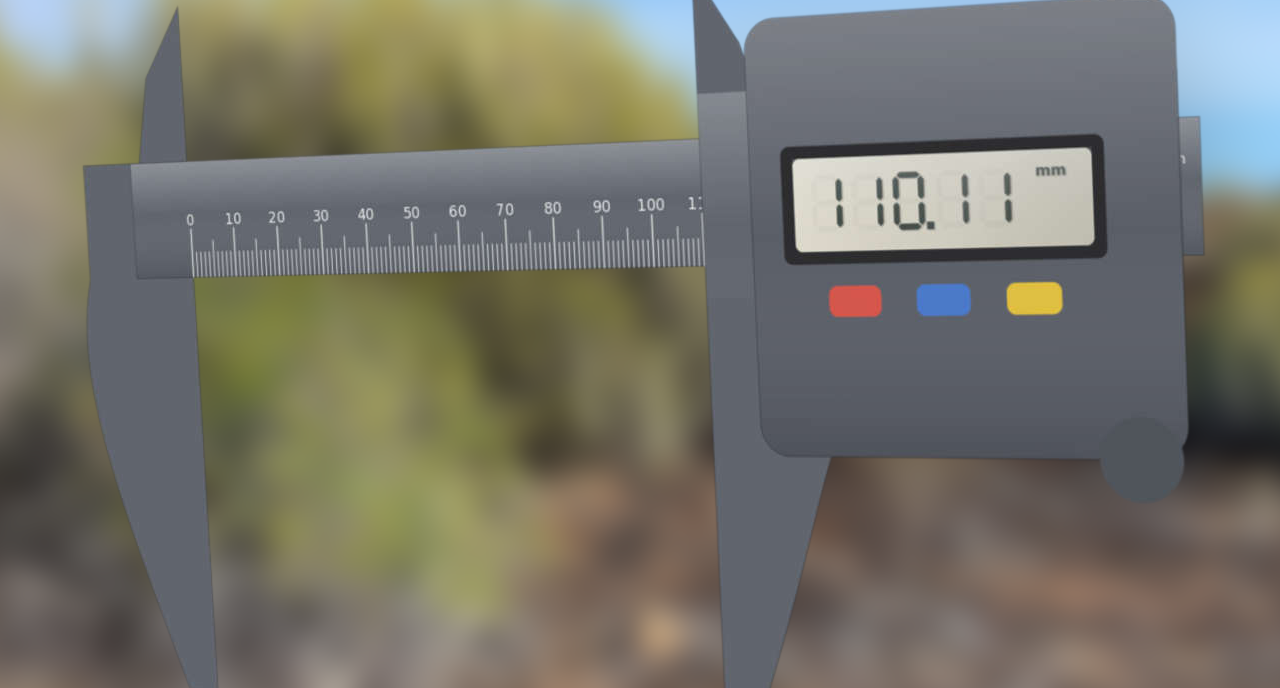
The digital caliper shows **110.11** mm
